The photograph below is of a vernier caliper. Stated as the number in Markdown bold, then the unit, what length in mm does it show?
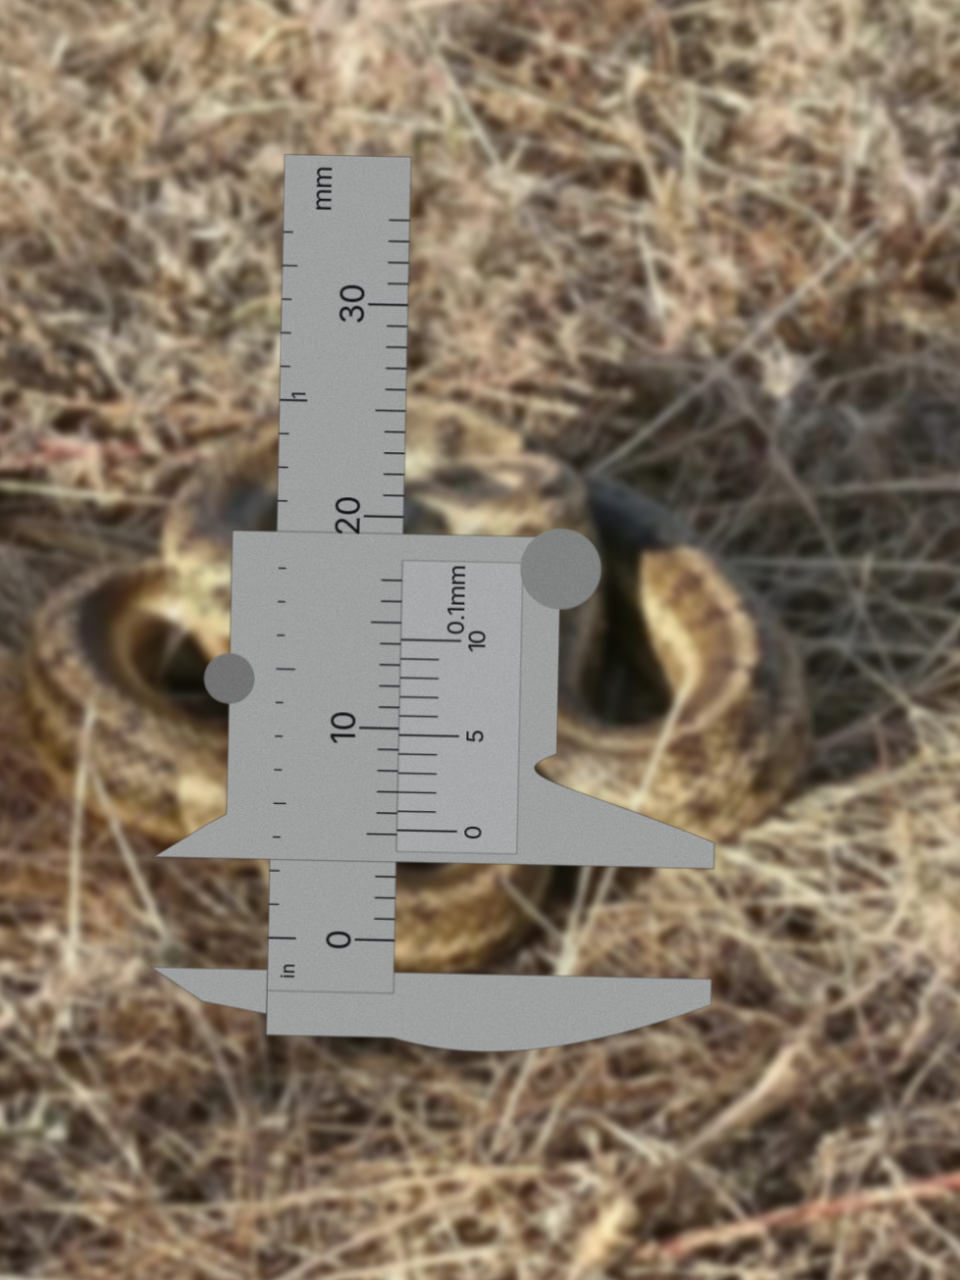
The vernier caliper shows **5.2** mm
